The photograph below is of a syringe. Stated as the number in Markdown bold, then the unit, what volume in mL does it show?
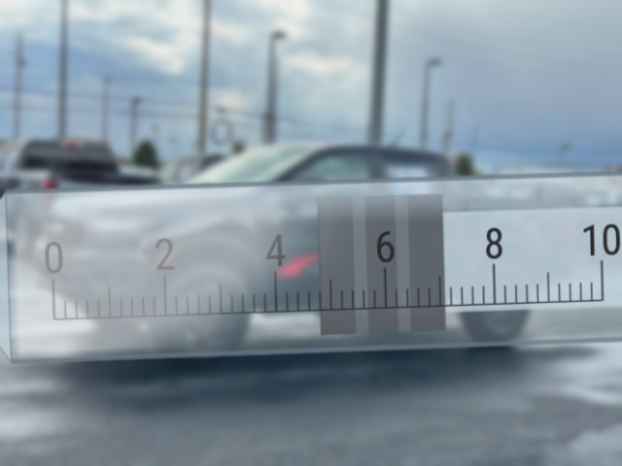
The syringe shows **4.8** mL
